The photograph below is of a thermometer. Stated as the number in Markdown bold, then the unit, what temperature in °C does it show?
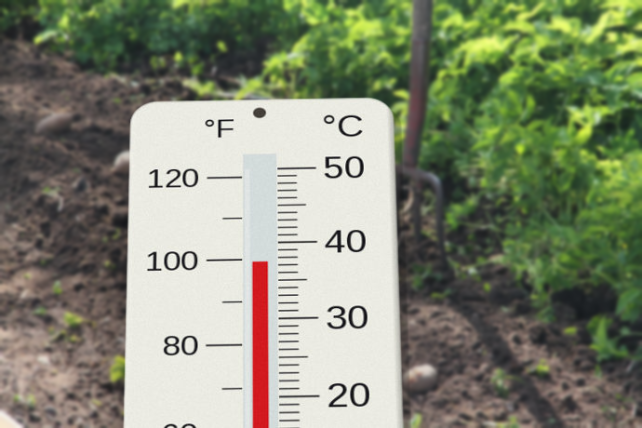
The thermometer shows **37.5** °C
